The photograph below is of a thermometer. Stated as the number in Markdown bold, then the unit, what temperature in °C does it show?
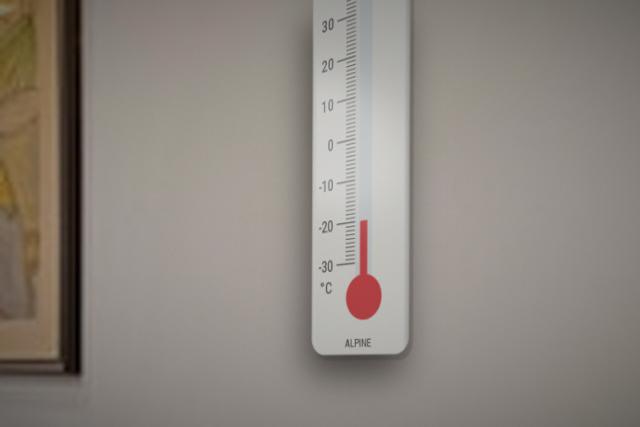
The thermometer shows **-20** °C
